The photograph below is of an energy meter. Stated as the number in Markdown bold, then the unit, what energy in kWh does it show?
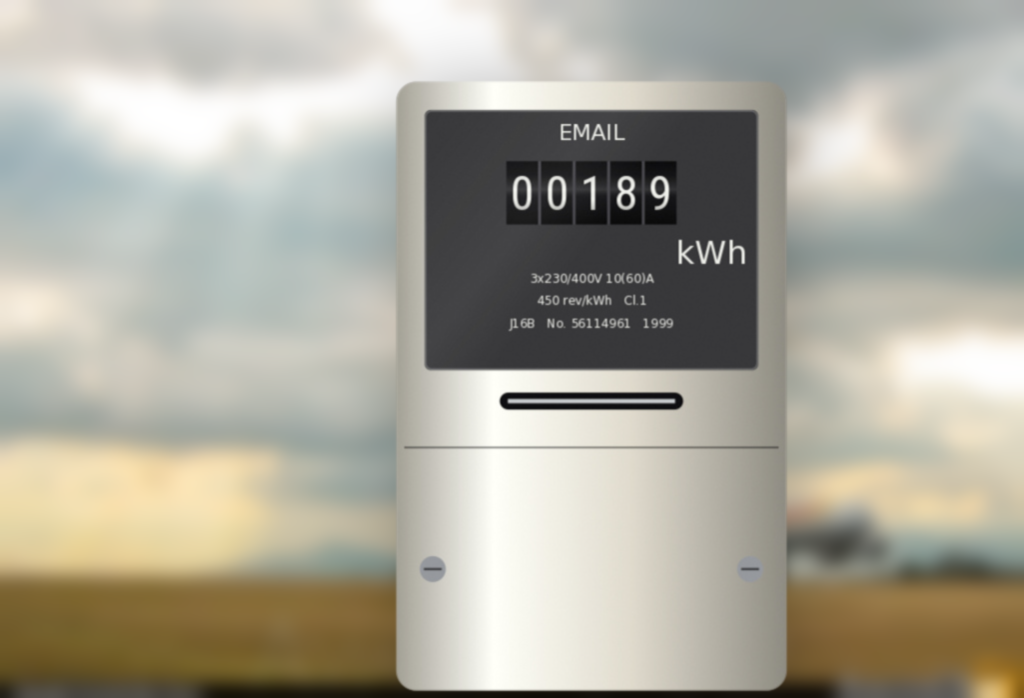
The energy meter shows **189** kWh
